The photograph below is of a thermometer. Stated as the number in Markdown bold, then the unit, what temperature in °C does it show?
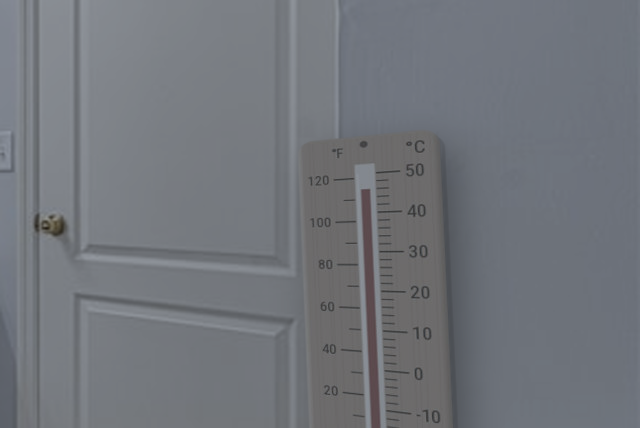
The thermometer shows **46** °C
